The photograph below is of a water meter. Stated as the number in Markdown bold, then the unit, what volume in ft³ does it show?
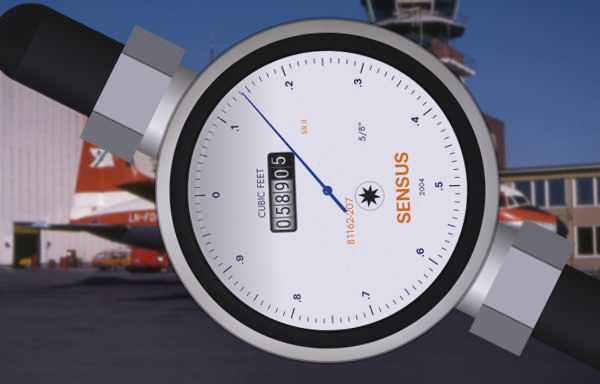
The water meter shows **58905.14** ft³
